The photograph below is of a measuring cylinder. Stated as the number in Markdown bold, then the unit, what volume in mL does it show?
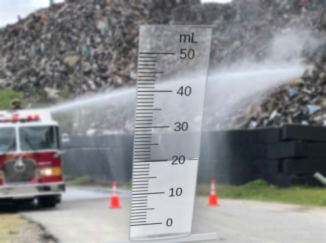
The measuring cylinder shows **20** mL
